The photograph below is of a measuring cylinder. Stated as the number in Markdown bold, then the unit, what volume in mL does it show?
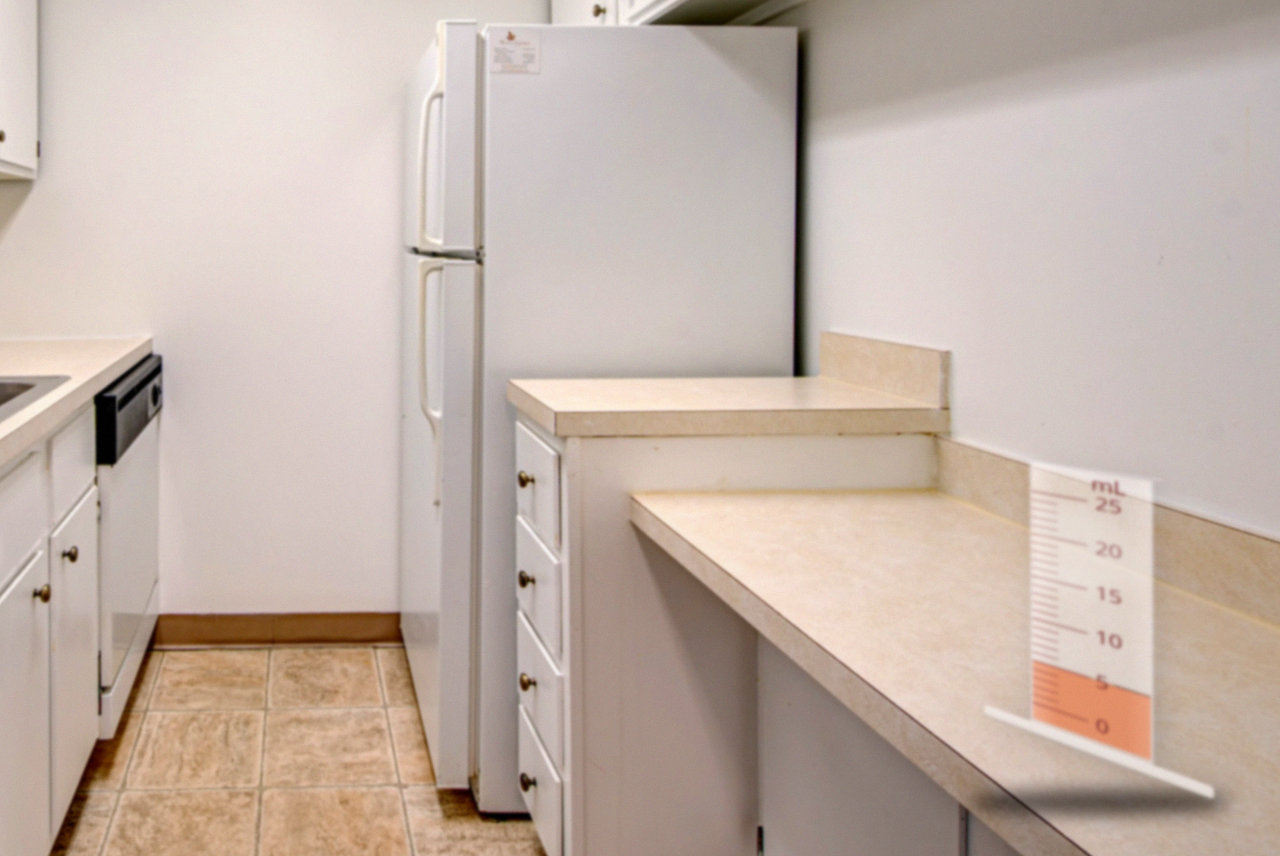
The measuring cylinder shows **5** mL
